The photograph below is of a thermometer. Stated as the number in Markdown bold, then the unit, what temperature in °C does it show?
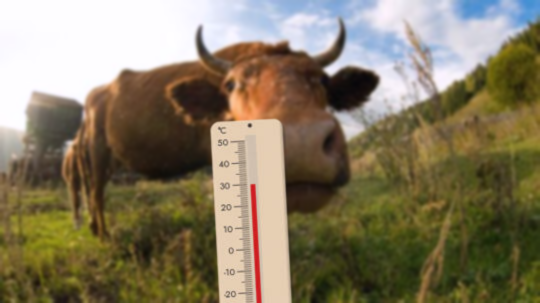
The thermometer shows **30** °C
